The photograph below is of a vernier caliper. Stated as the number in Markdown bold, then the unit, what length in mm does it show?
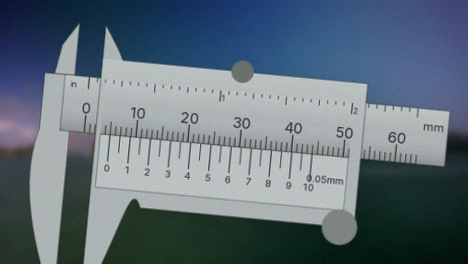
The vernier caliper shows **5.0** mm
